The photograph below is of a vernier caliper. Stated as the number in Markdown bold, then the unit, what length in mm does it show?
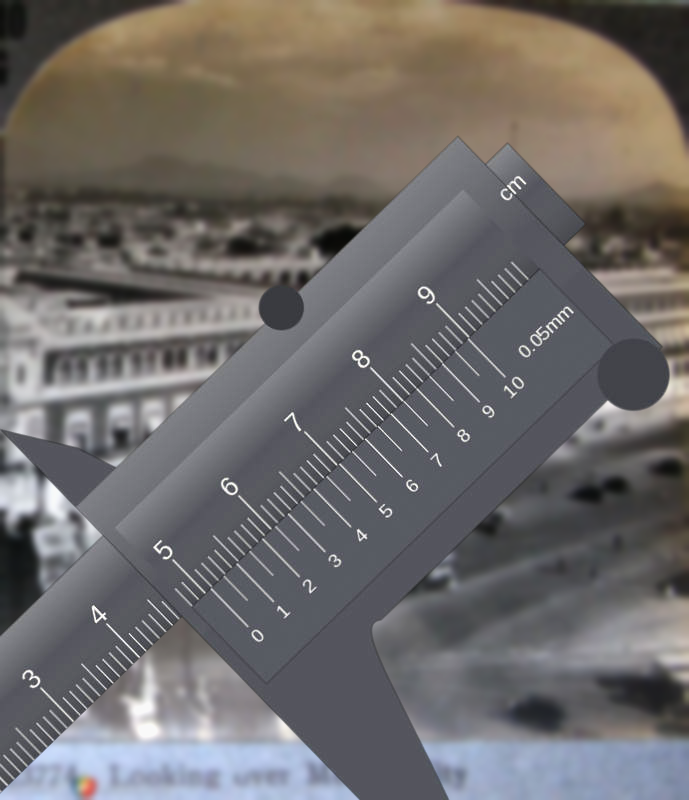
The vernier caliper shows **50.8** mm
